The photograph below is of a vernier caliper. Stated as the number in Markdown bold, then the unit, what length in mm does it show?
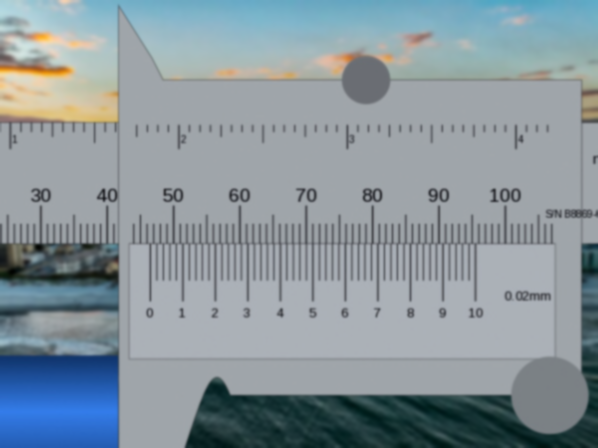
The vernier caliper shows **46.5** mm
